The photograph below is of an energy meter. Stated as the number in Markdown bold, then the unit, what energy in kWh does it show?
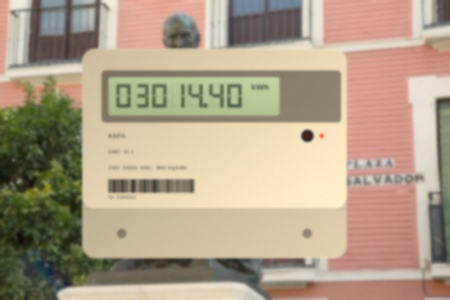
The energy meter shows **3014.40** kWh
